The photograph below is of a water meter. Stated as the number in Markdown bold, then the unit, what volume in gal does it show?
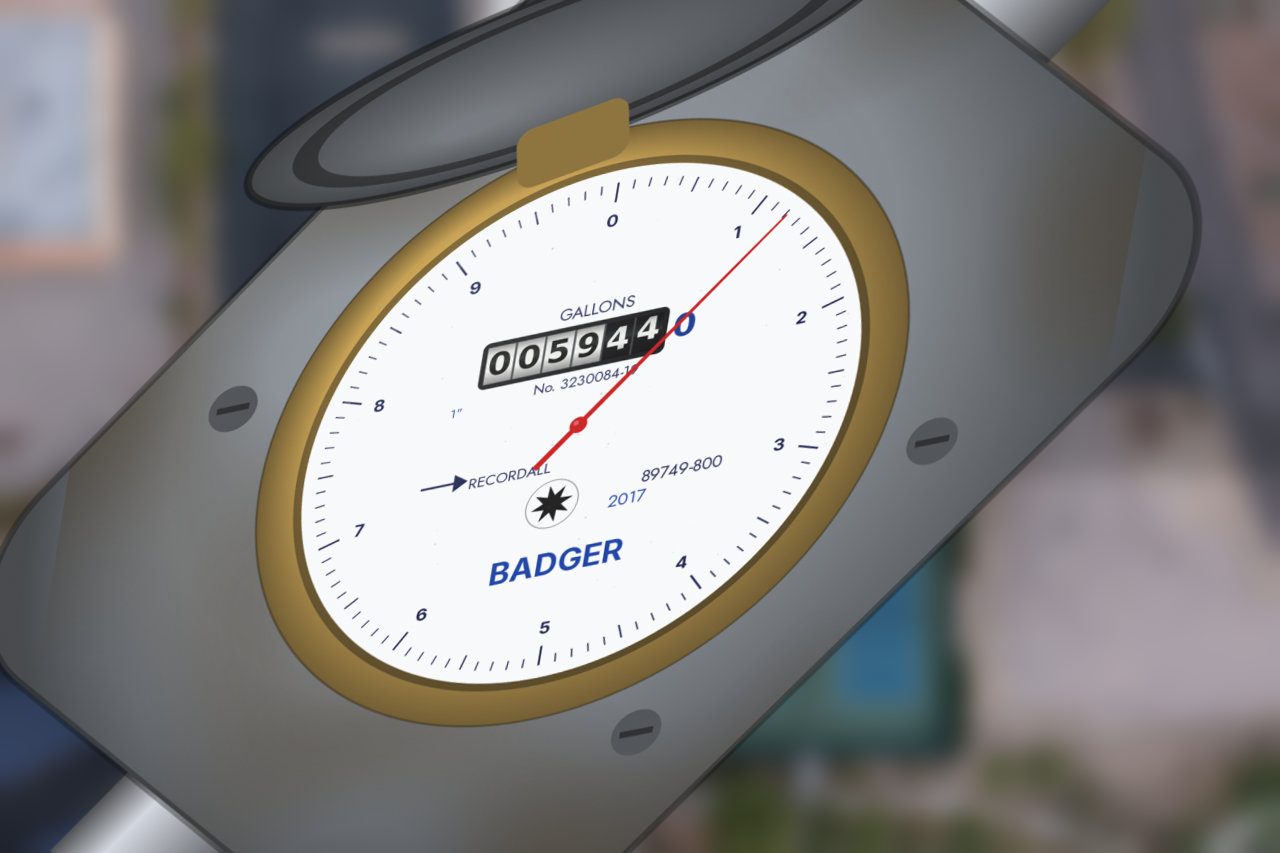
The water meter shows **59441.2** gal
